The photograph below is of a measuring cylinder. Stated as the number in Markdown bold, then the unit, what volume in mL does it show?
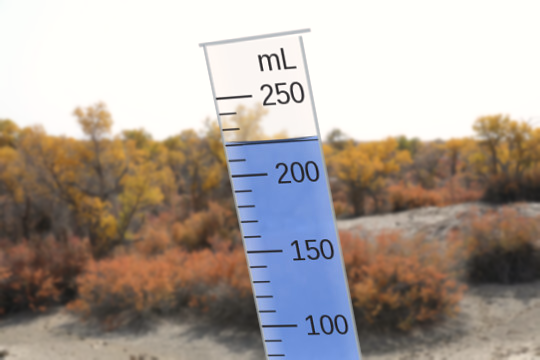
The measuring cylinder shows **220** mL
